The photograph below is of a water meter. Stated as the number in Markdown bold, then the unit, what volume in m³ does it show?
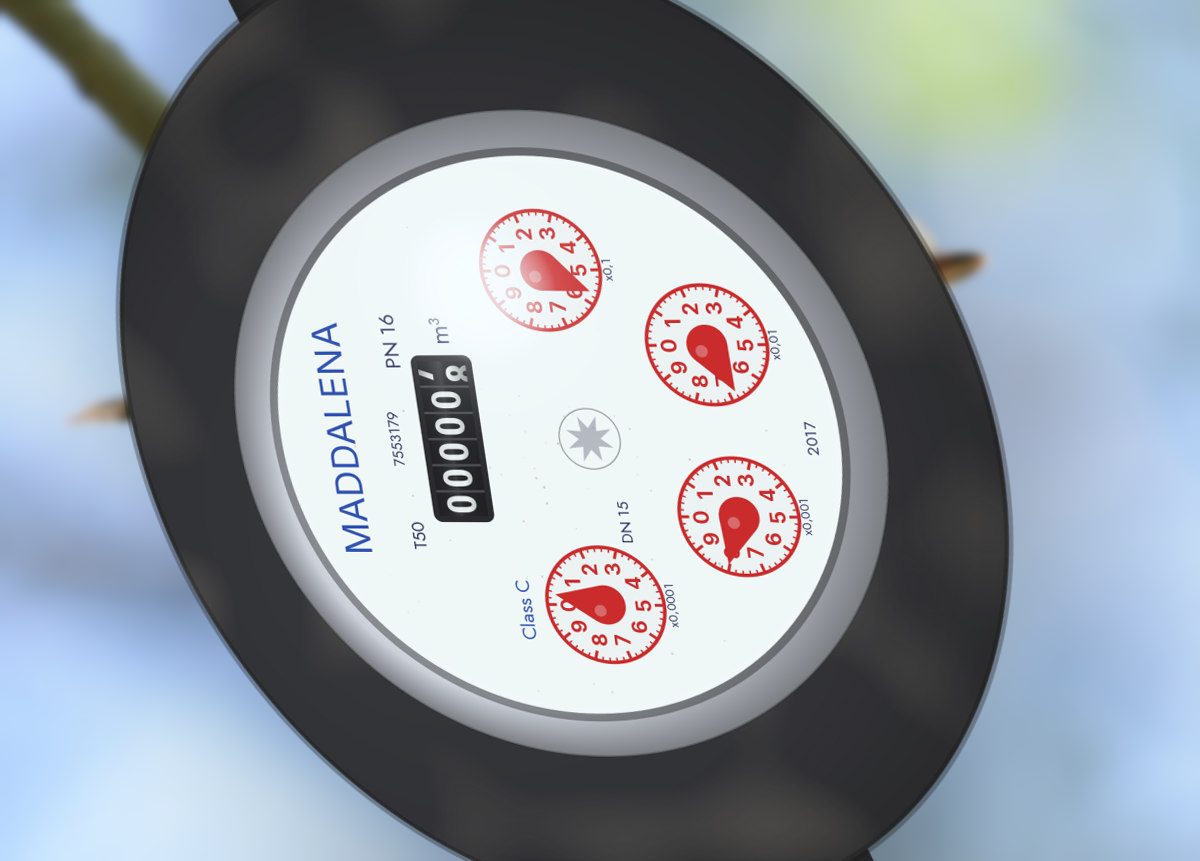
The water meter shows **7.5680** m³
